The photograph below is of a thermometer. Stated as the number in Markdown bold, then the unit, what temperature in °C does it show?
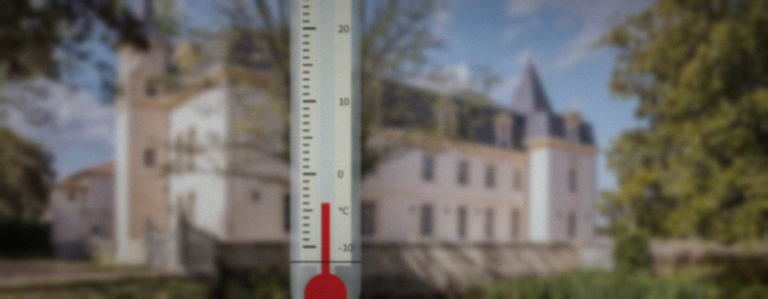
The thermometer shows **-4** °C
